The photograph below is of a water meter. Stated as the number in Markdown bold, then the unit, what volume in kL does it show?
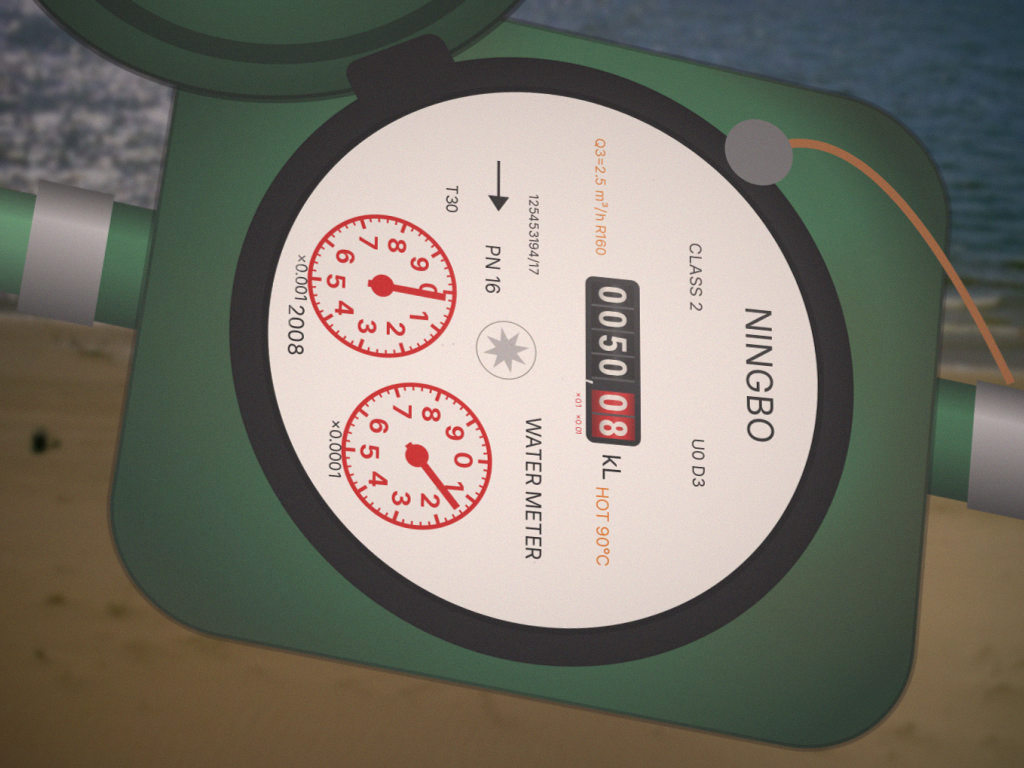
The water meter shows **50.0801** kL
